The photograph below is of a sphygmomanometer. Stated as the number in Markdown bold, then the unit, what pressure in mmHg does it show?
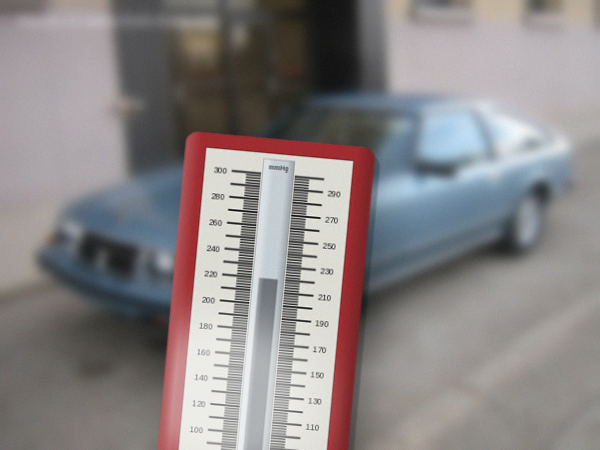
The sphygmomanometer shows **220** mmHg
